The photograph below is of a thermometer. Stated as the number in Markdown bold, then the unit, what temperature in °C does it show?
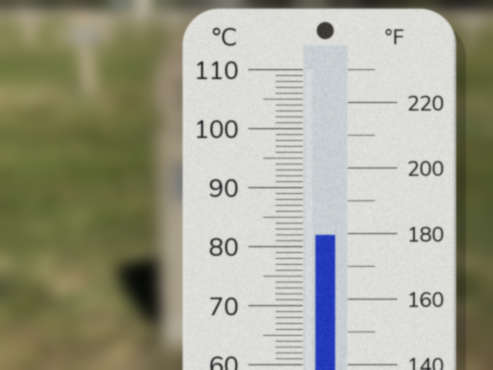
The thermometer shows **82** °C
